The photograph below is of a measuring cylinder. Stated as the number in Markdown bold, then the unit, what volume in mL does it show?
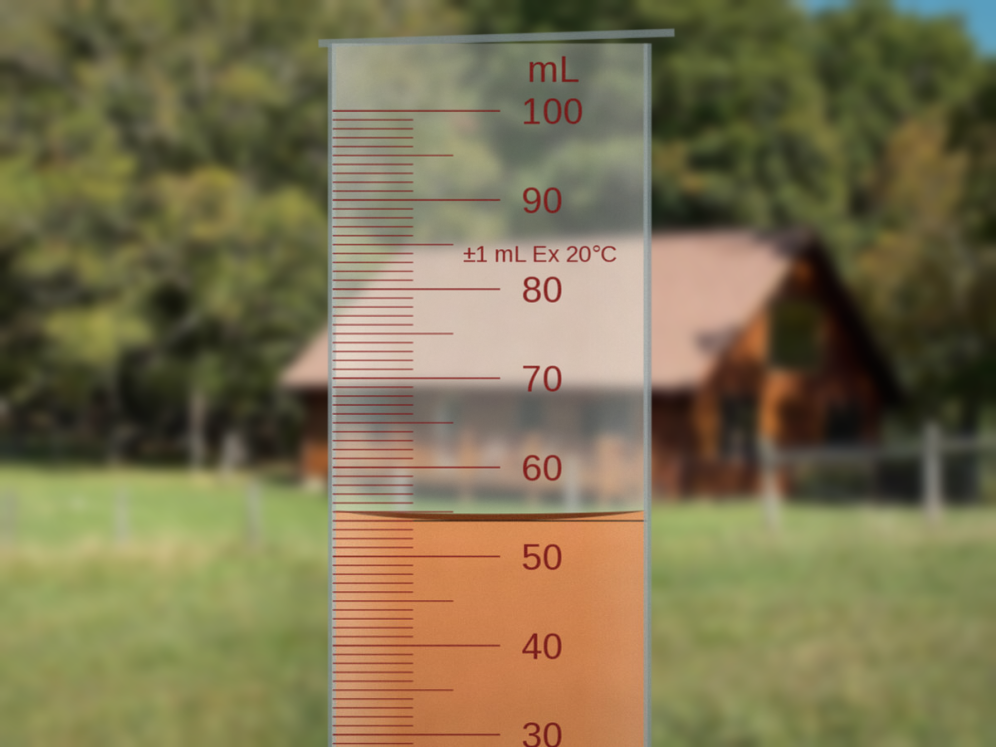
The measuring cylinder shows **54** mL
